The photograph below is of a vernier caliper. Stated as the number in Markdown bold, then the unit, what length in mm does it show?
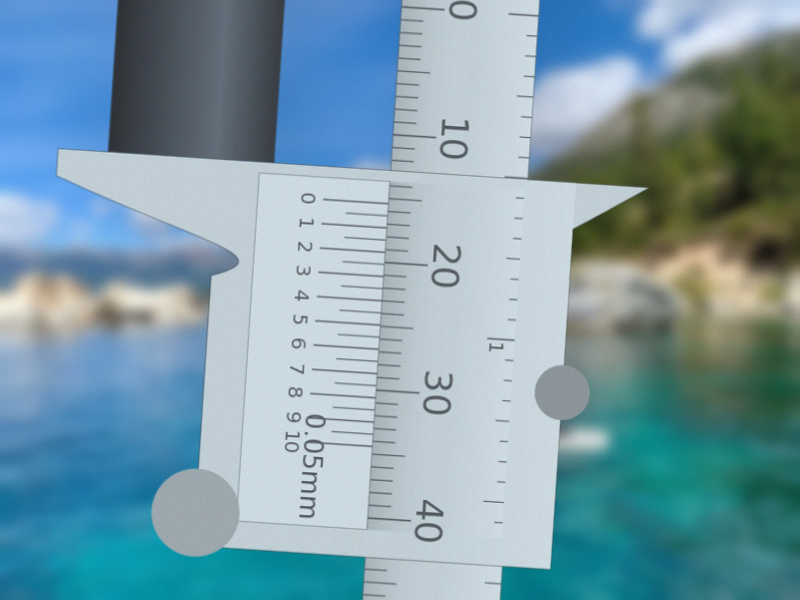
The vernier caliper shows **15.4** mm
